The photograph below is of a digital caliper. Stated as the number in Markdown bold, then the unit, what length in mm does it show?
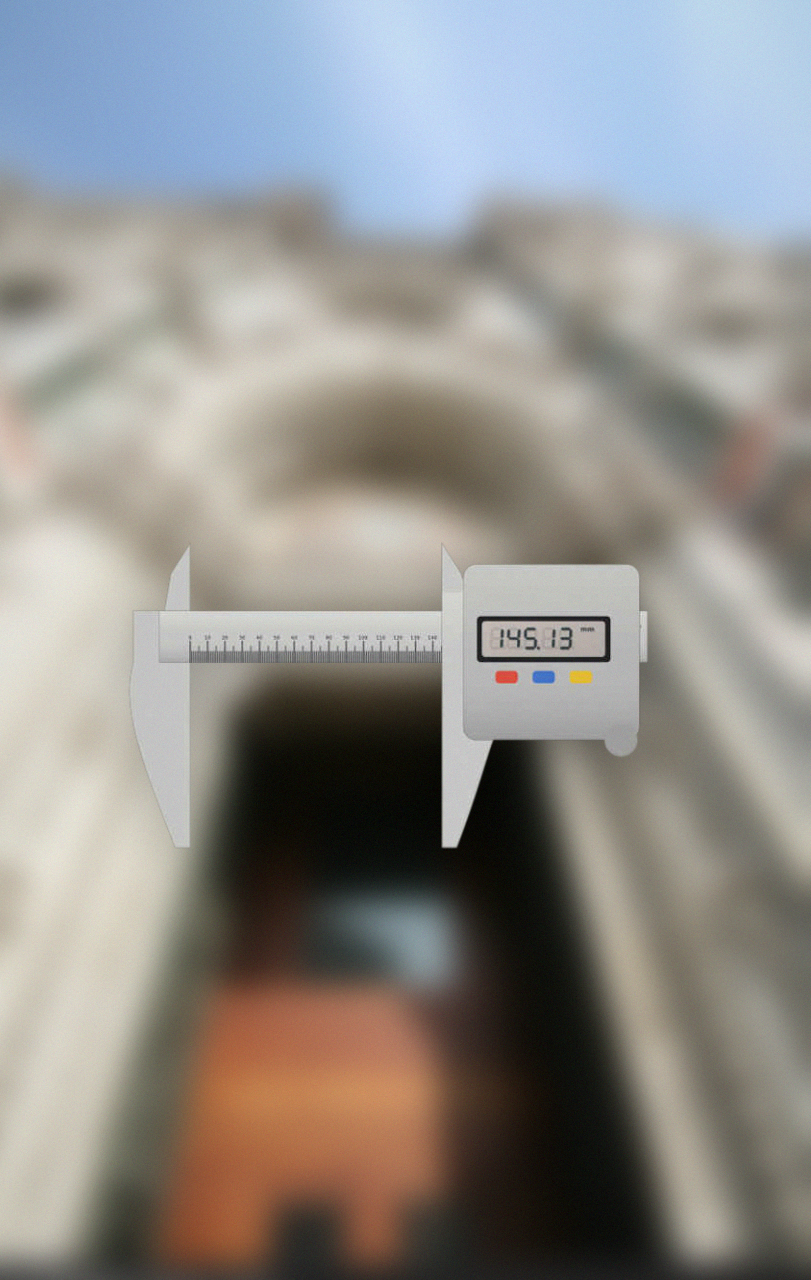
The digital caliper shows **145.13** mm
